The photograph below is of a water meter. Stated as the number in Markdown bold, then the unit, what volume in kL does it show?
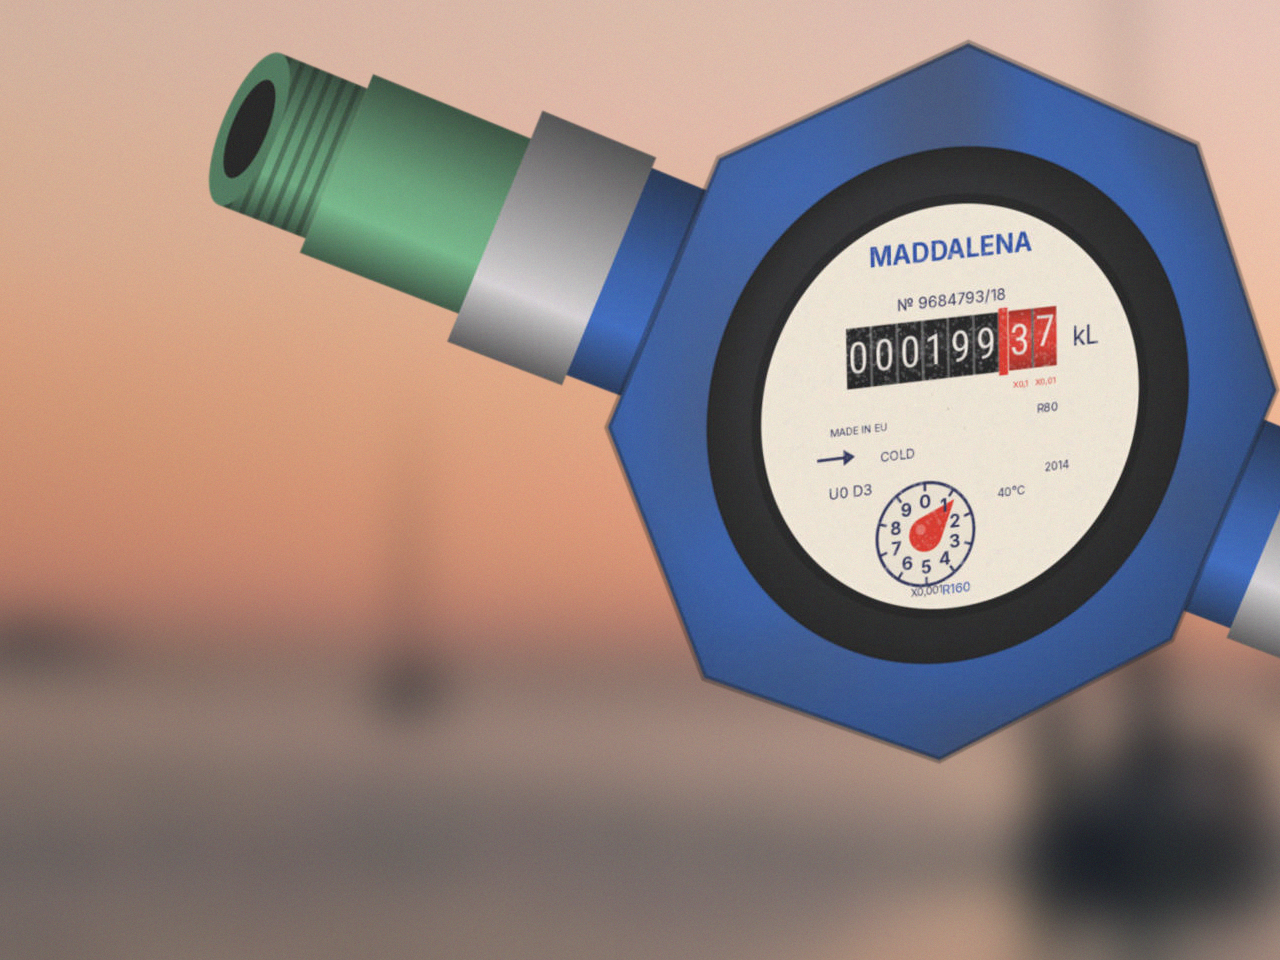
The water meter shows **199.371** kL
